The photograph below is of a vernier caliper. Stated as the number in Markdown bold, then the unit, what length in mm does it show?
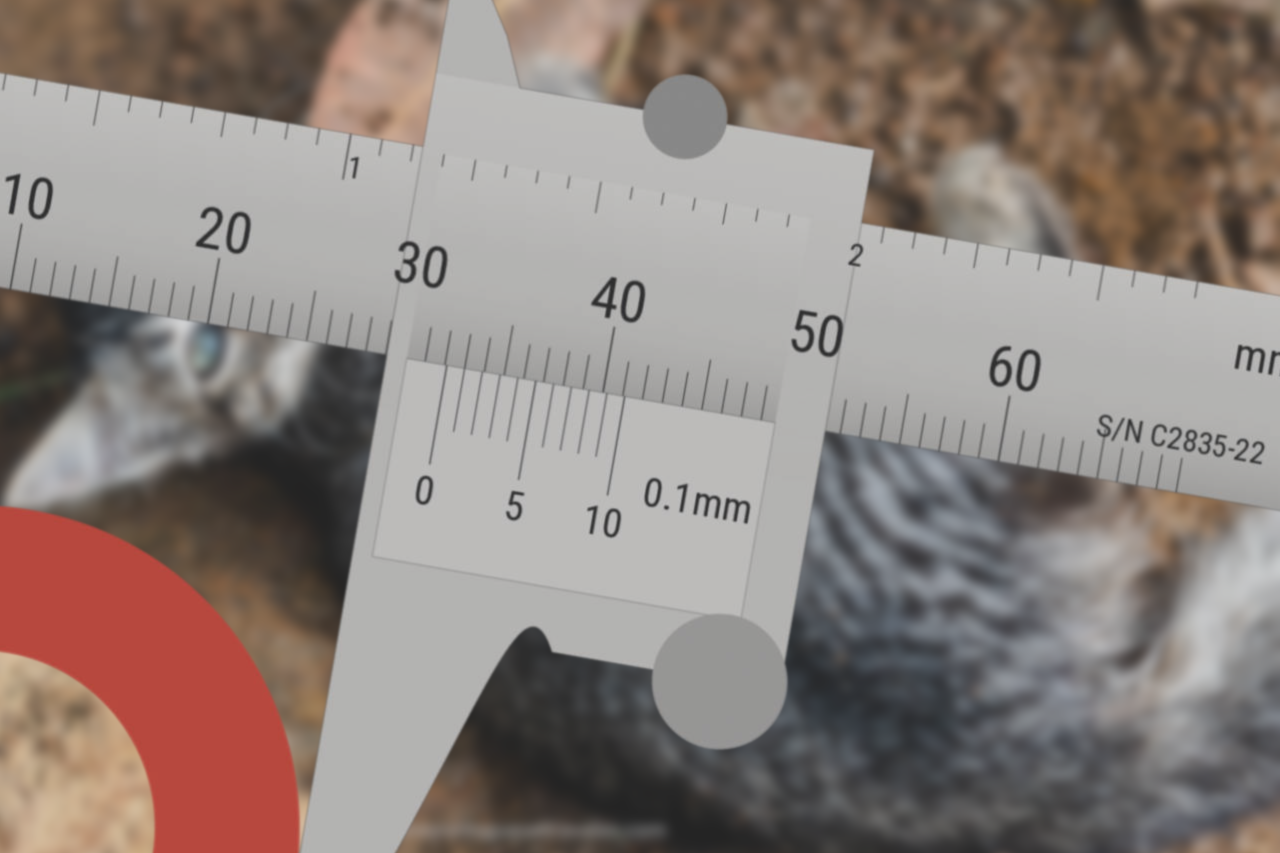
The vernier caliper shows **32.1** mm
